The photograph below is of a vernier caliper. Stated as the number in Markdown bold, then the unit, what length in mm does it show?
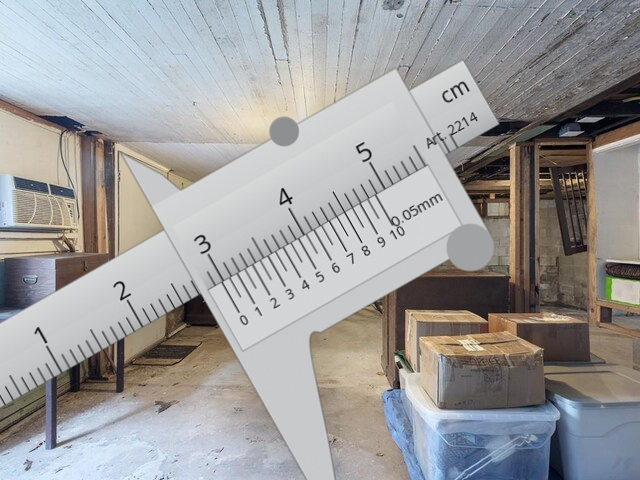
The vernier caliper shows **29.8** mm
